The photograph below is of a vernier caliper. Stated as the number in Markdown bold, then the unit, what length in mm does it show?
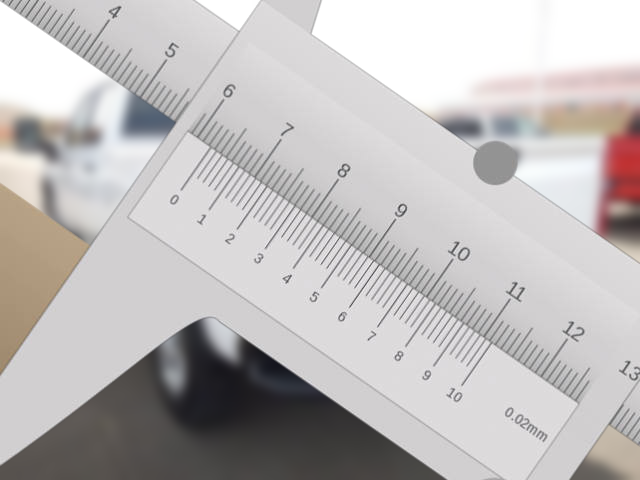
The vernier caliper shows **62.4** mm
